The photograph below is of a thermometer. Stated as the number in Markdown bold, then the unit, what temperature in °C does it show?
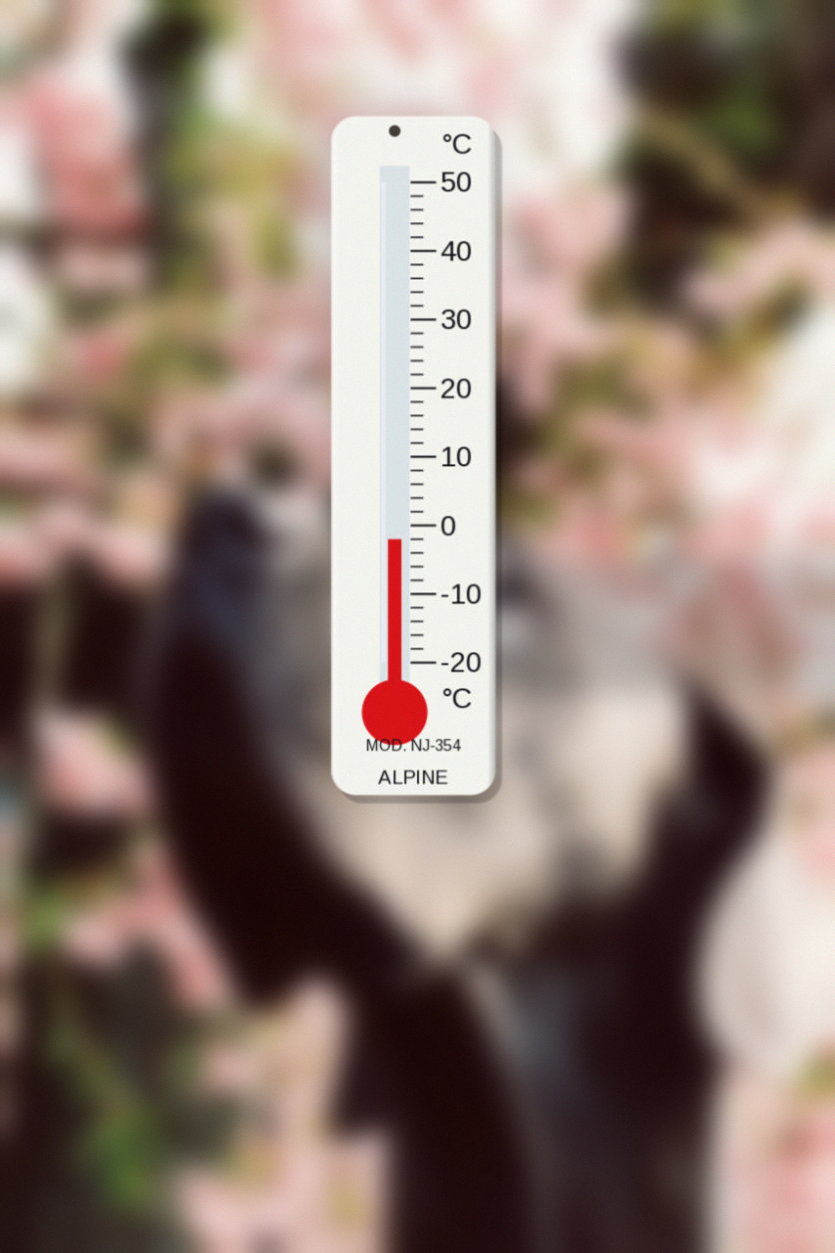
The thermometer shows **-2** °C
